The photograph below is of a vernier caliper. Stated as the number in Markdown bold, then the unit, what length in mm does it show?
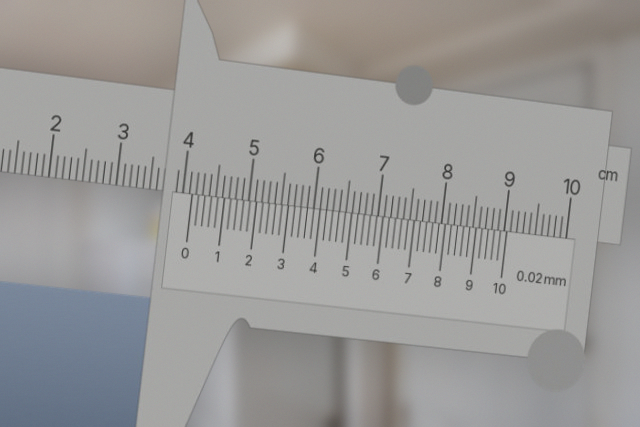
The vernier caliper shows **41.4** mm
